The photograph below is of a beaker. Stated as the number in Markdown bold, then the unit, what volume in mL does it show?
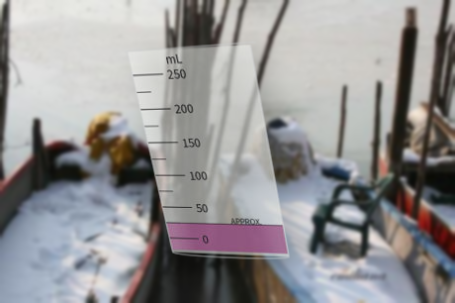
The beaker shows **25** mL
